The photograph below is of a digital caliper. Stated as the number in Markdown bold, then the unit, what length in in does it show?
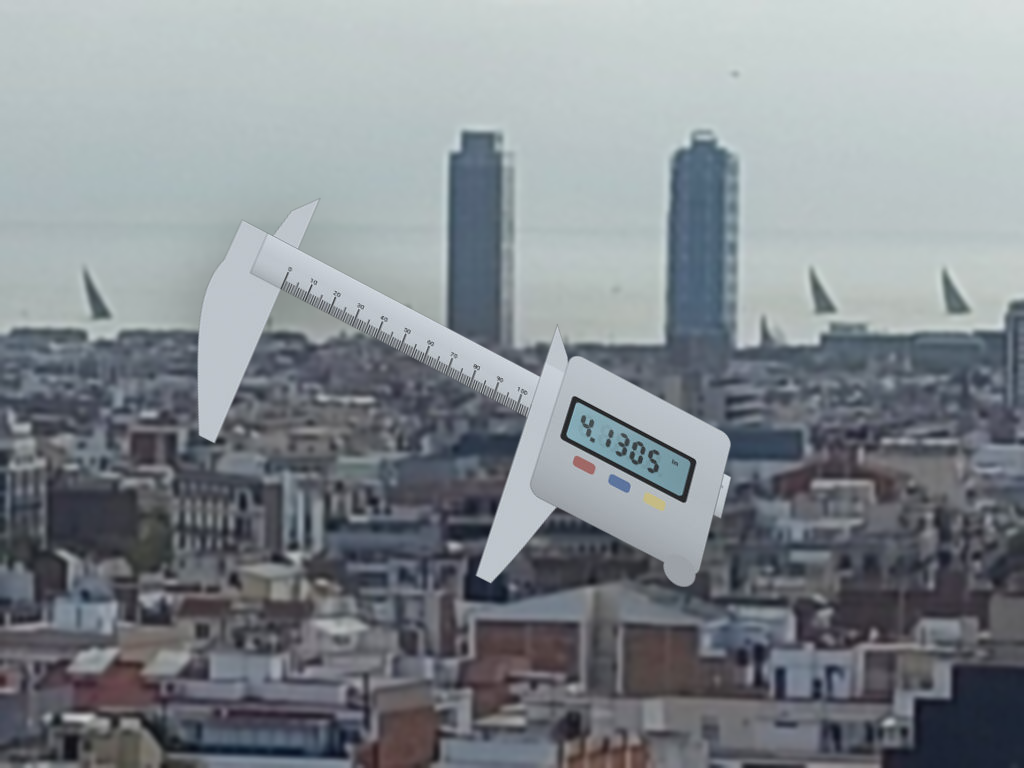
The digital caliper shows **4.1305** in
